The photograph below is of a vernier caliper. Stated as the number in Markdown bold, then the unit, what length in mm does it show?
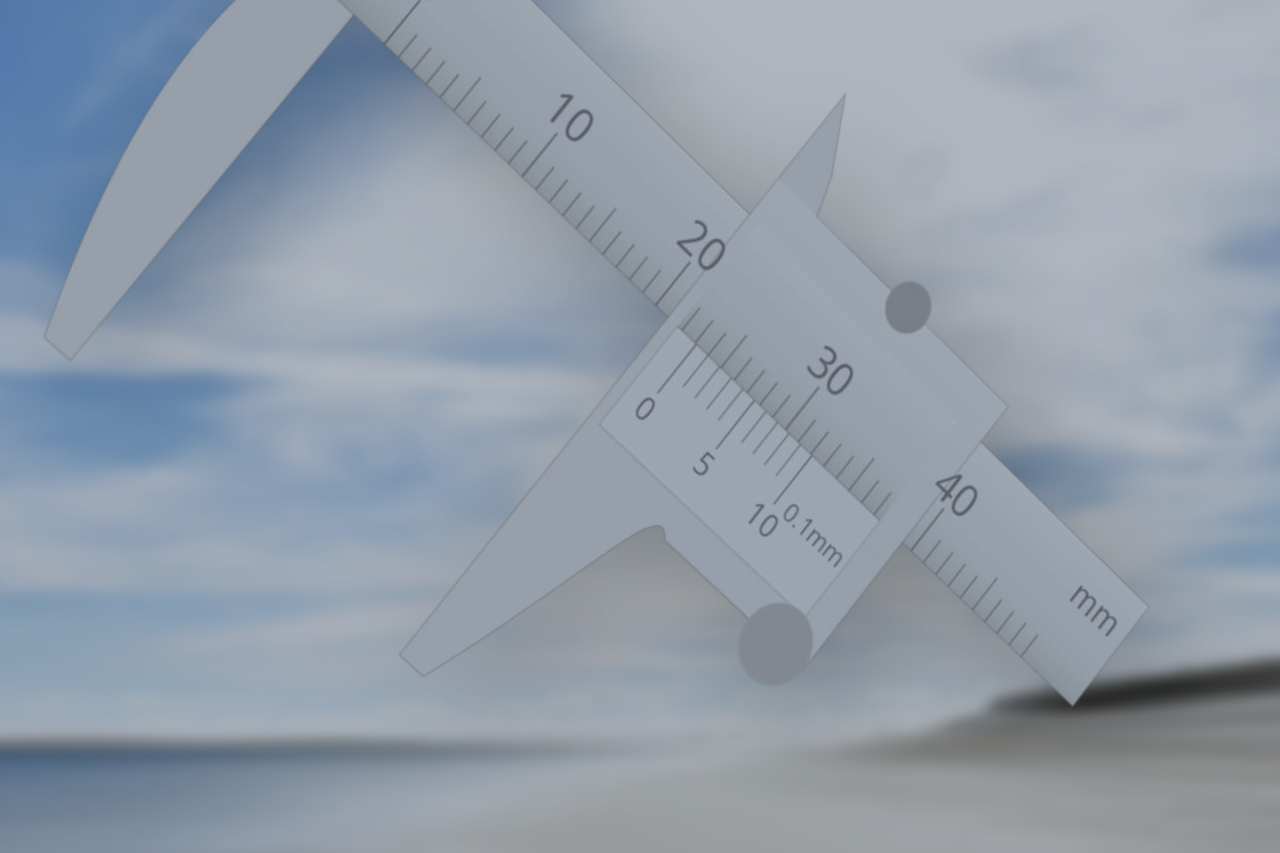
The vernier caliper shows **23.1** mm
